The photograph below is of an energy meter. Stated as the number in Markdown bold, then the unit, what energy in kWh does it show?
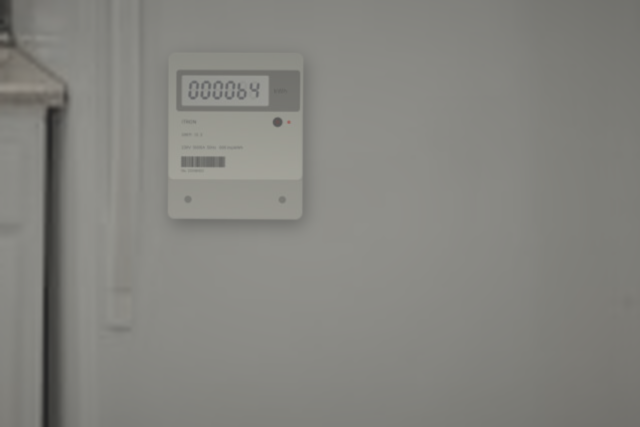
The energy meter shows **64** kWh
